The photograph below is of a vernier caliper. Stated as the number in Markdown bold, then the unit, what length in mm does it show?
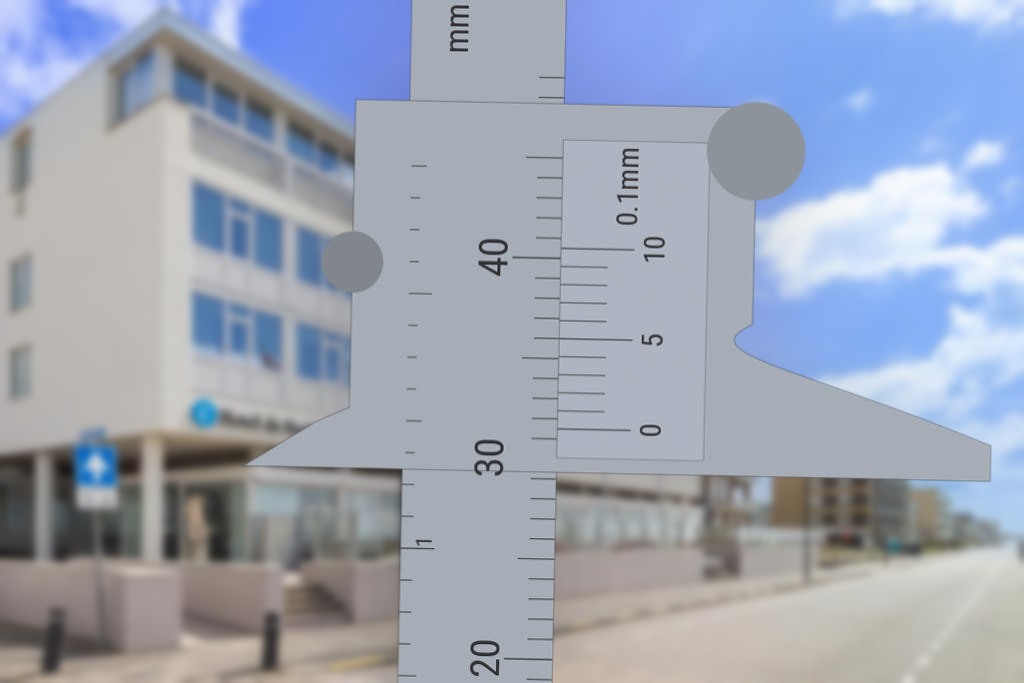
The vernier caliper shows **31.5** mm
